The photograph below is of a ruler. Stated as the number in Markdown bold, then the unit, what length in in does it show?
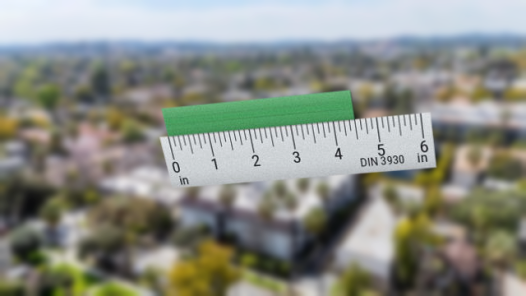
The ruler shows **4.5** in
